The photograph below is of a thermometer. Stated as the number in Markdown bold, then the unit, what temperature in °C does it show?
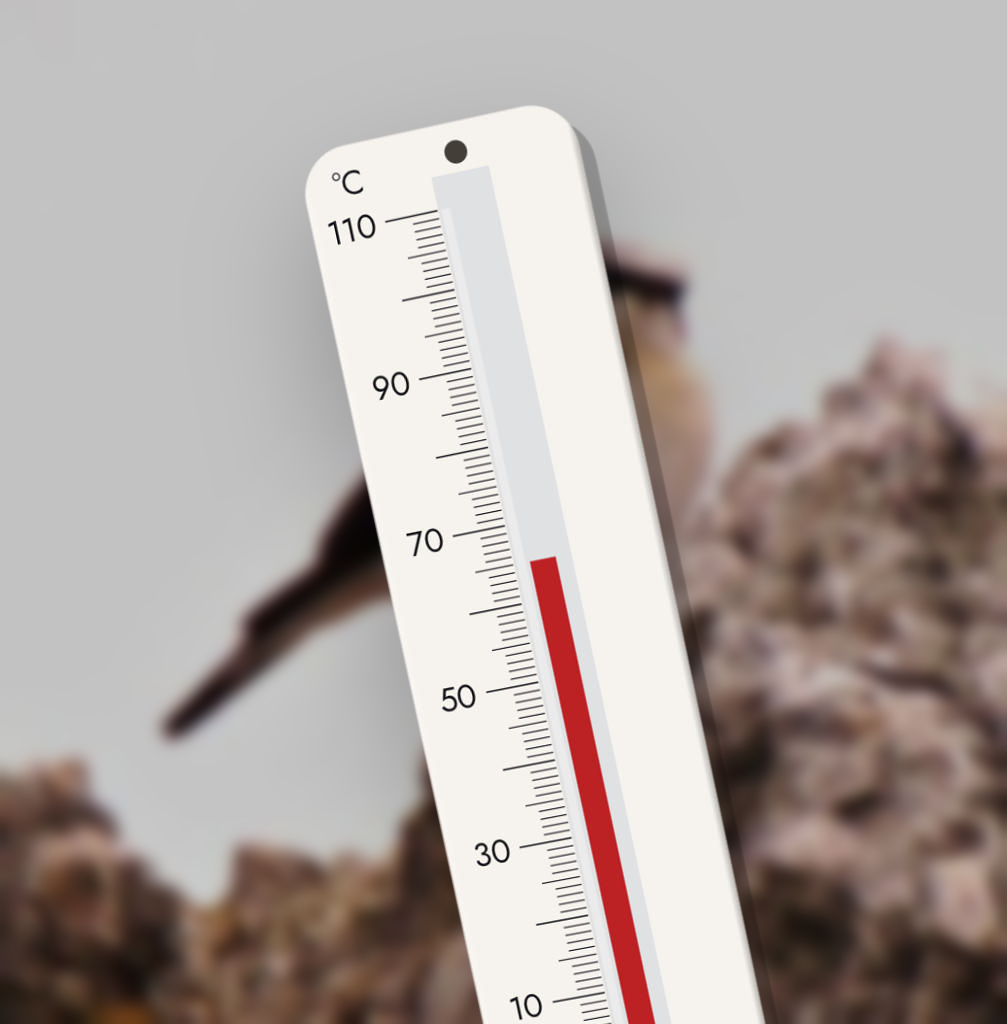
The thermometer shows **65** °C
